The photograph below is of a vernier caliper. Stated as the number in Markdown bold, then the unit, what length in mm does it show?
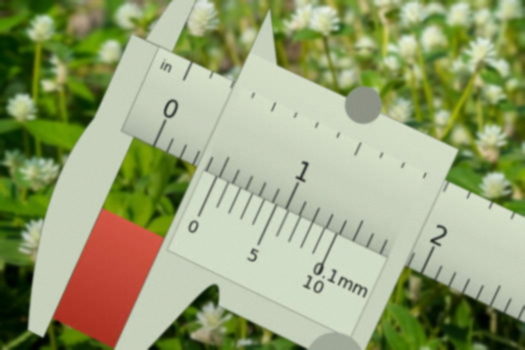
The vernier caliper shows **4.8** mm
